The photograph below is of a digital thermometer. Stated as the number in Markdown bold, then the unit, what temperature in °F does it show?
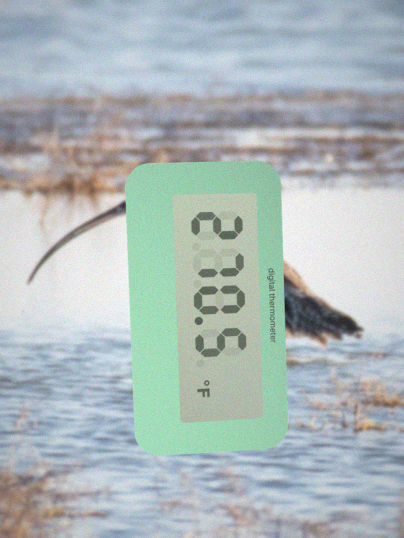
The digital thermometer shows **270.5** °F
